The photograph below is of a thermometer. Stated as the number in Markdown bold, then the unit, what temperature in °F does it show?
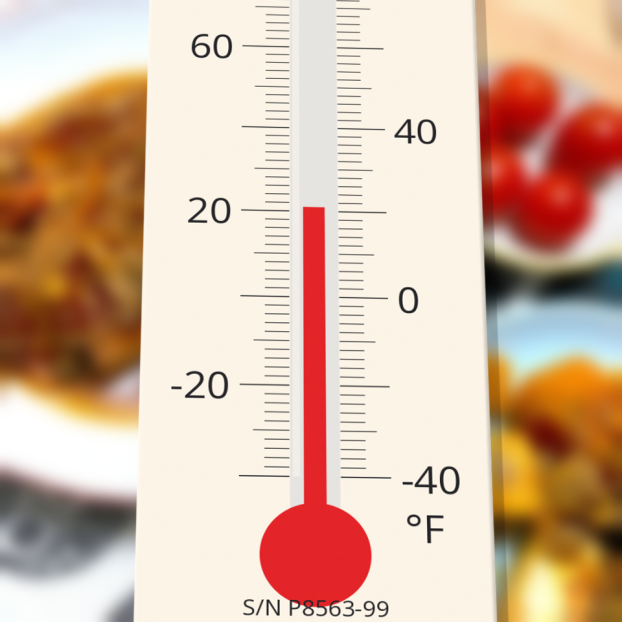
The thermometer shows **21** °F
